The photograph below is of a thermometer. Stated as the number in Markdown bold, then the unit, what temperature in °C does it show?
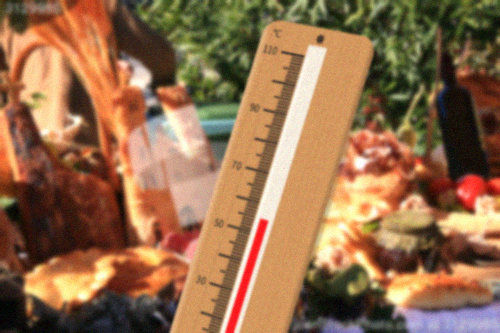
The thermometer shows **55** °C
